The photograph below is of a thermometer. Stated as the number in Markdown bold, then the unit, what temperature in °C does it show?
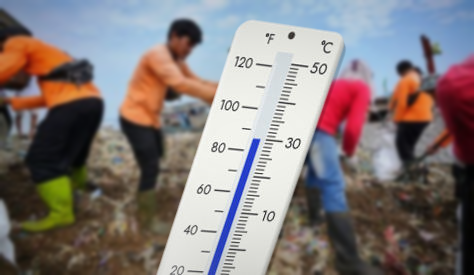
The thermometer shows **30** °C
